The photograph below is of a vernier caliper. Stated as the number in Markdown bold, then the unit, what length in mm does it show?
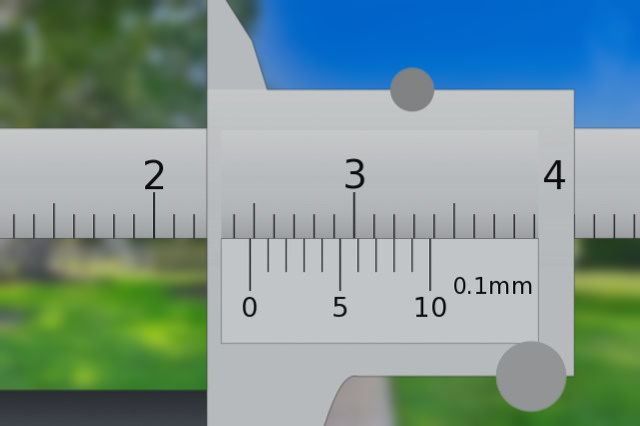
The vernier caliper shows **24.8** mm
